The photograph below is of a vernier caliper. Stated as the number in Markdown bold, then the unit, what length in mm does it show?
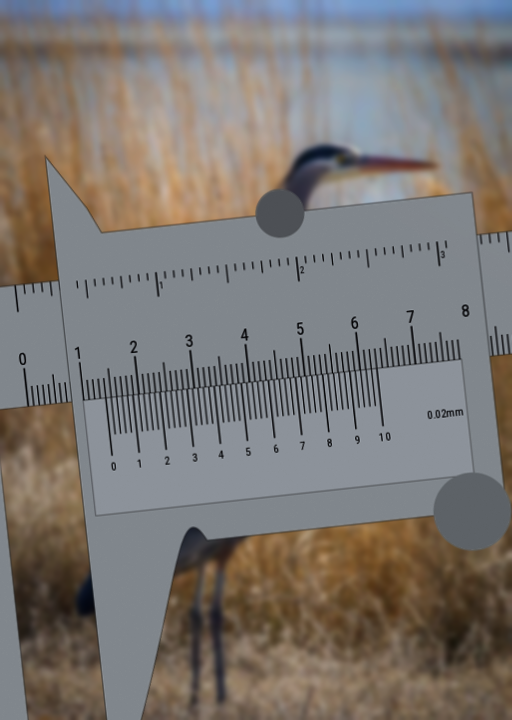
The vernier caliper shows **14.0** mm
